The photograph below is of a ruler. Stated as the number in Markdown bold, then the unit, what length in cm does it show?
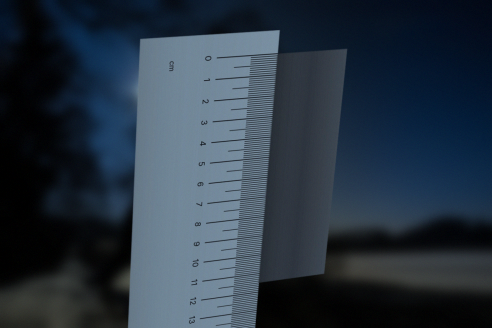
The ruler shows **11.5** cm
